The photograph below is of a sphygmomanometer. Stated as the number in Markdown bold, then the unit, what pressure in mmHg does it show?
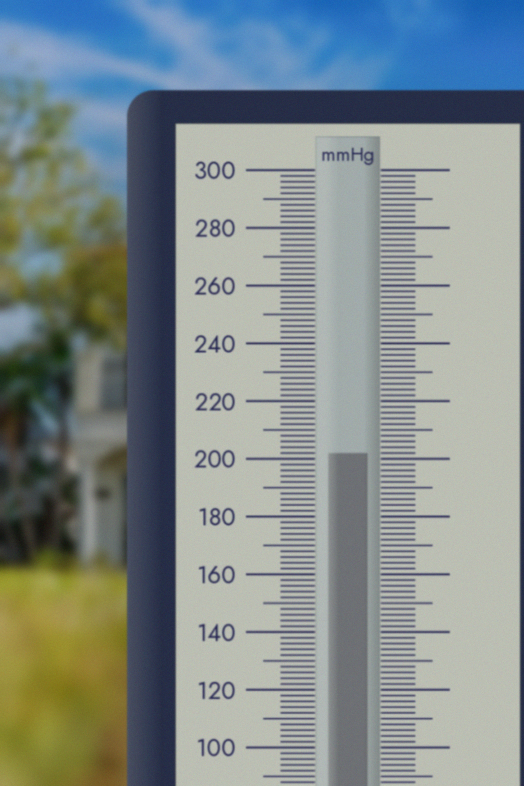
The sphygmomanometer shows **202** mmHg
